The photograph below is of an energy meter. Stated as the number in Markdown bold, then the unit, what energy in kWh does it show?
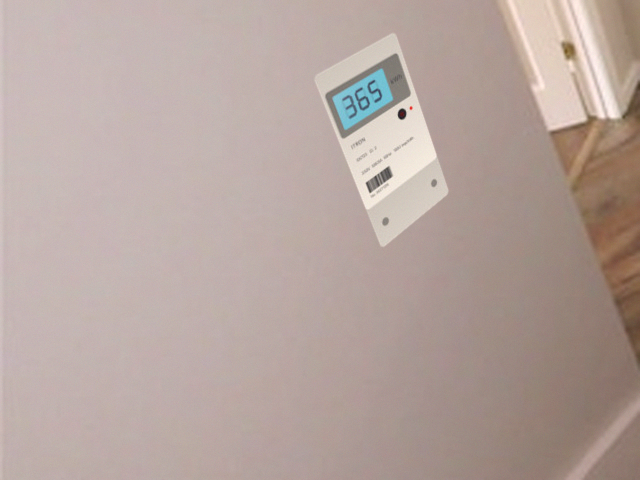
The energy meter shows **365** kWh
